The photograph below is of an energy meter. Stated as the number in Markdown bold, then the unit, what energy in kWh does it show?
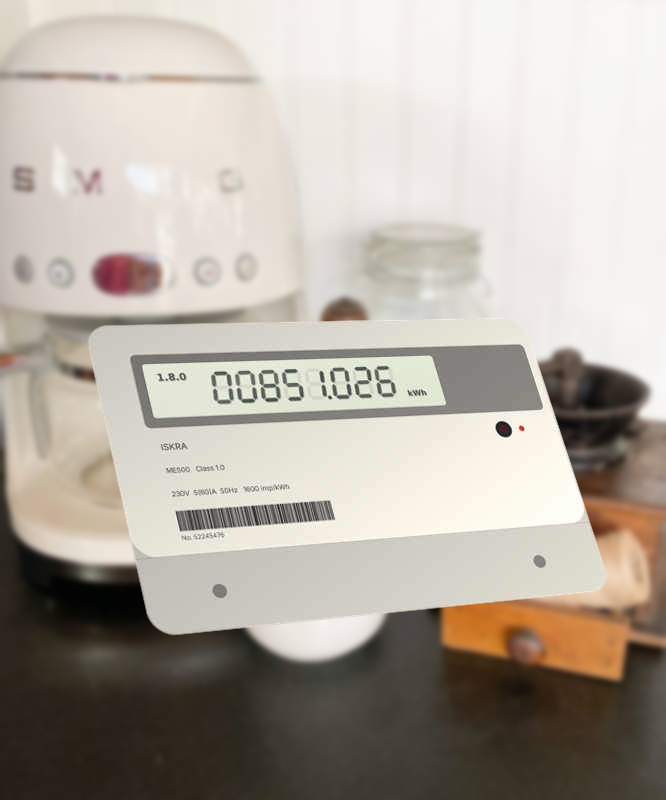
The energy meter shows **851.026** kWh
